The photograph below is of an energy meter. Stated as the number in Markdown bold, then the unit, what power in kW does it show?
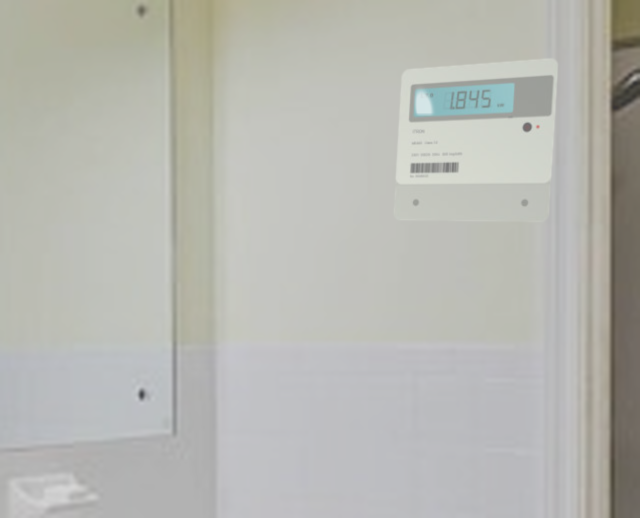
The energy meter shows **1.845** kW
